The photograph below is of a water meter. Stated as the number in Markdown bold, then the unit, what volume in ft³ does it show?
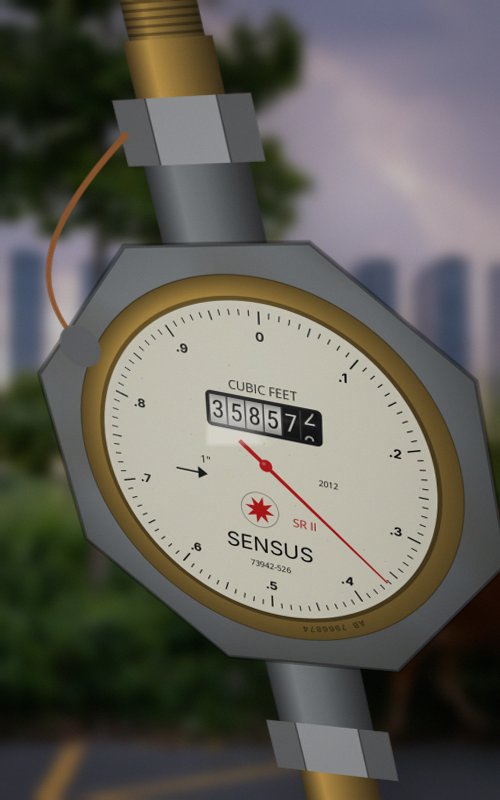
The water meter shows **358572.36** ft³
